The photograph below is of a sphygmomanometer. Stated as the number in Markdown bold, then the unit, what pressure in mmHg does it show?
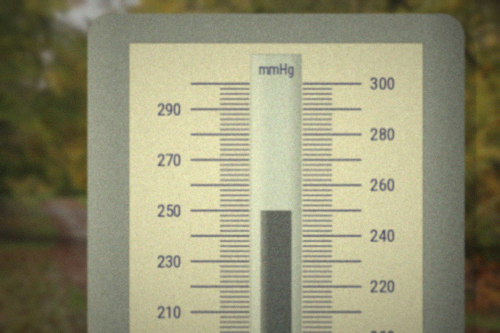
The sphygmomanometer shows **250** mmHg
